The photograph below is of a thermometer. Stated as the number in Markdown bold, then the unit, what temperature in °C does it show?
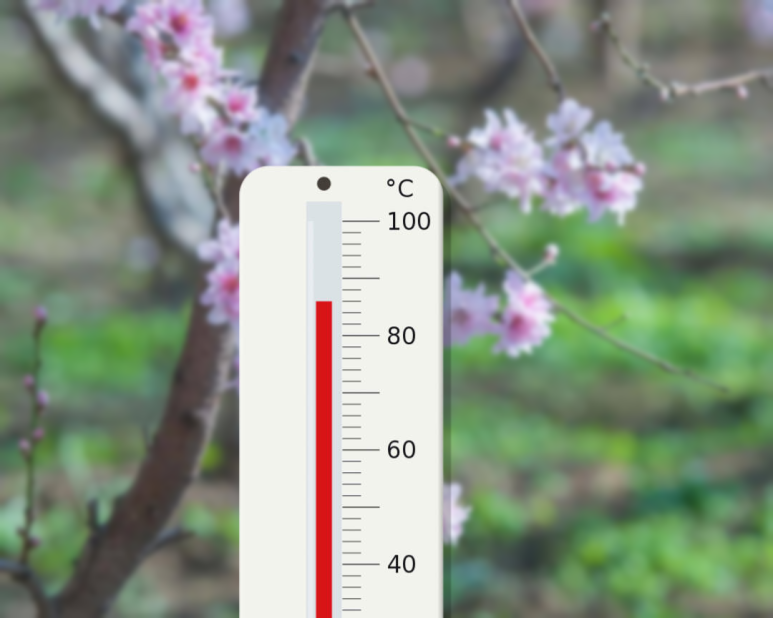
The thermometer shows **86** °C
